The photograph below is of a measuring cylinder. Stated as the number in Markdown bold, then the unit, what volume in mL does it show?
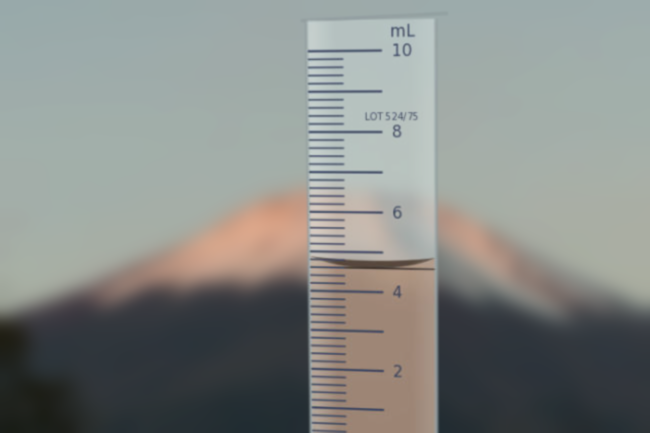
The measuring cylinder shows **4.6** mL
